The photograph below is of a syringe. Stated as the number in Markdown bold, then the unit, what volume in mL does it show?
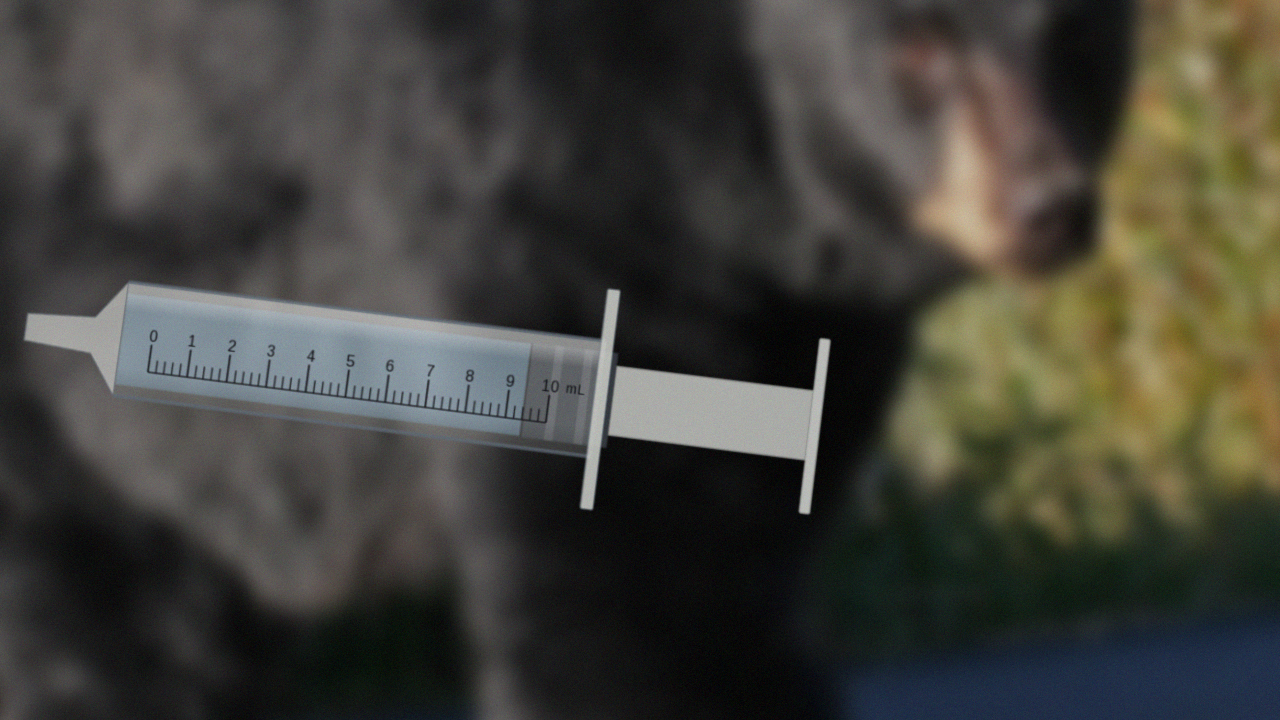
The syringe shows **9.4** mL
